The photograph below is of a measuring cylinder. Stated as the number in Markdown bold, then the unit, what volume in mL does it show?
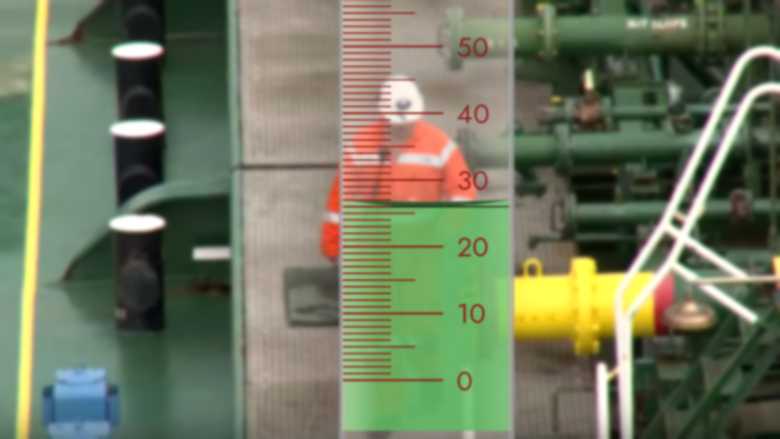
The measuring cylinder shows **26** mL
